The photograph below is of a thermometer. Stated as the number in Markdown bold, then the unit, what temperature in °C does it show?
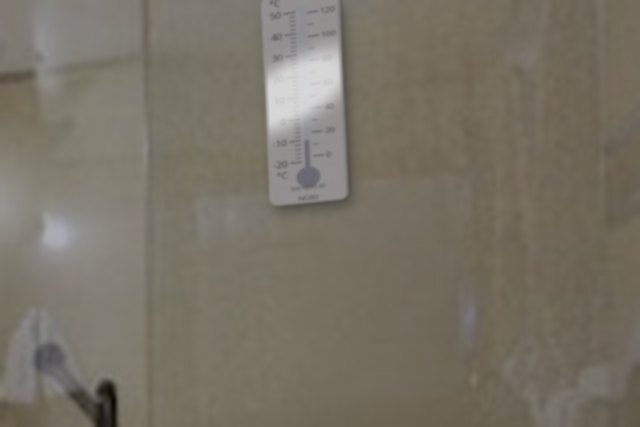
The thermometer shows **-10** °C
